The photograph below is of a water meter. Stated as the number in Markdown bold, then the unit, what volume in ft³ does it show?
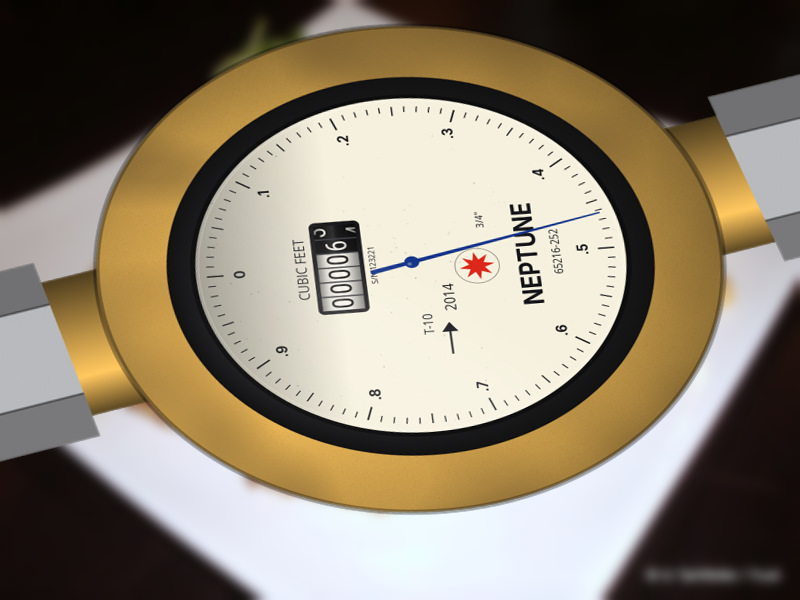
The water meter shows **63.46** ft³
